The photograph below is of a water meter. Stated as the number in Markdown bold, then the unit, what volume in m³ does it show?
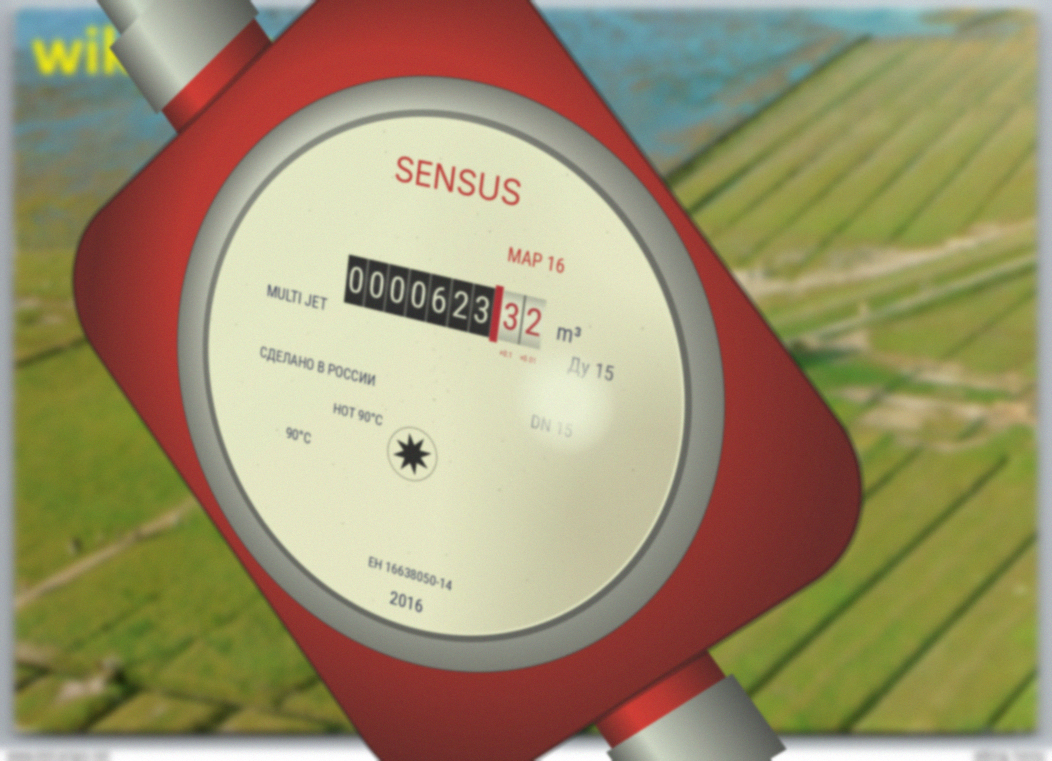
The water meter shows **623.32** m³
